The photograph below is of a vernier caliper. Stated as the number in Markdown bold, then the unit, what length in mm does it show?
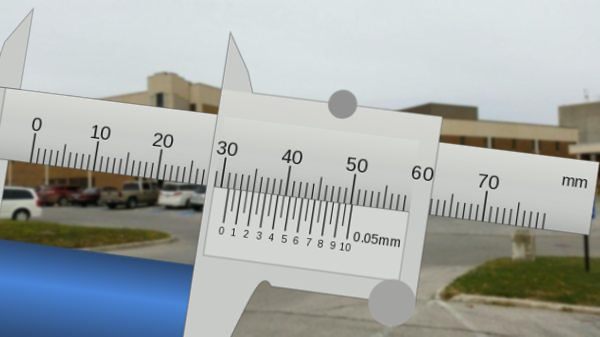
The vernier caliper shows **31.2** mm
